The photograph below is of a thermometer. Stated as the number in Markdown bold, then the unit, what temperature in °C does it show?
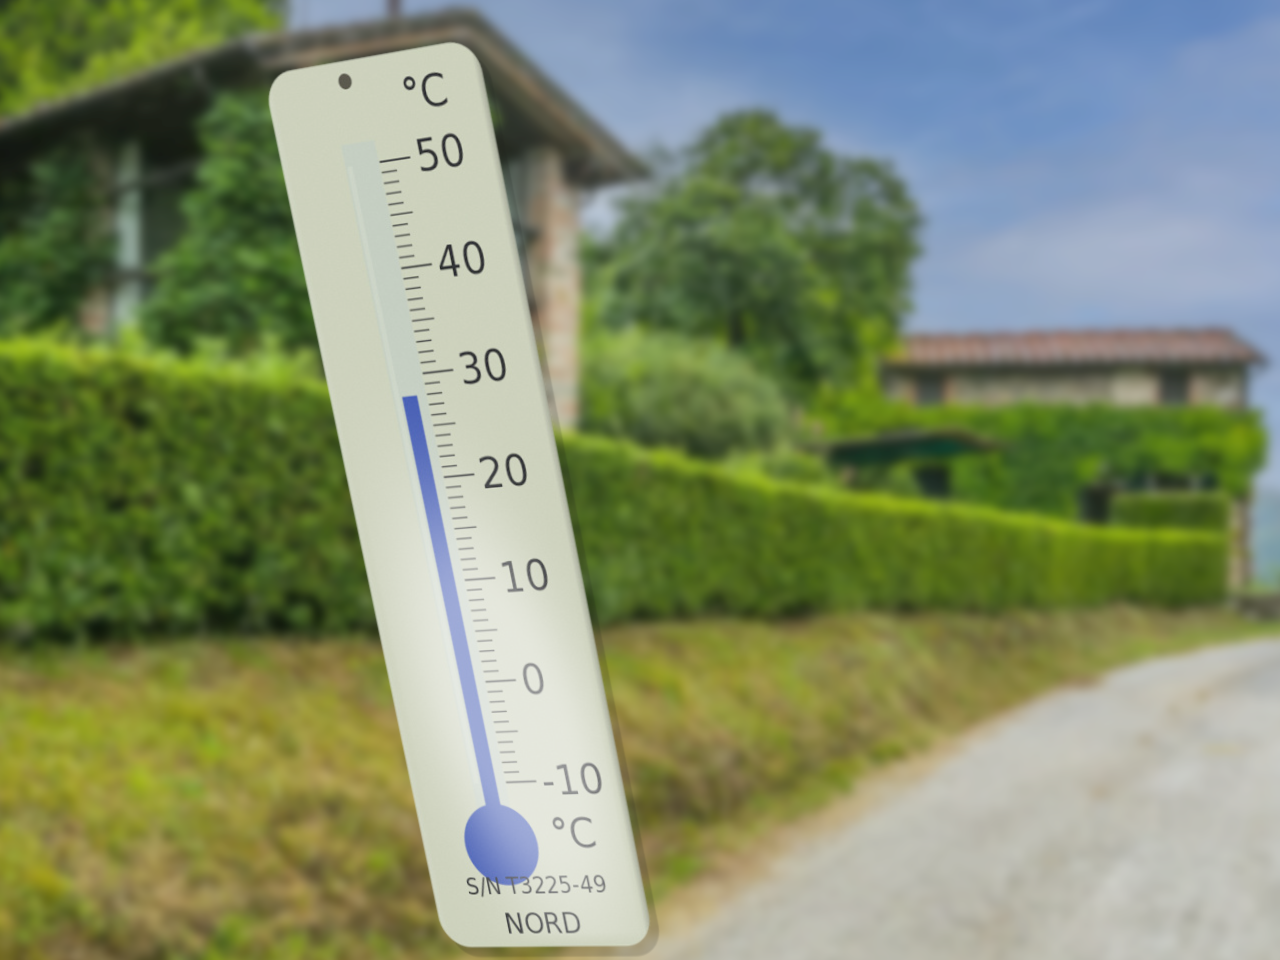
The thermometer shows **28** °C
